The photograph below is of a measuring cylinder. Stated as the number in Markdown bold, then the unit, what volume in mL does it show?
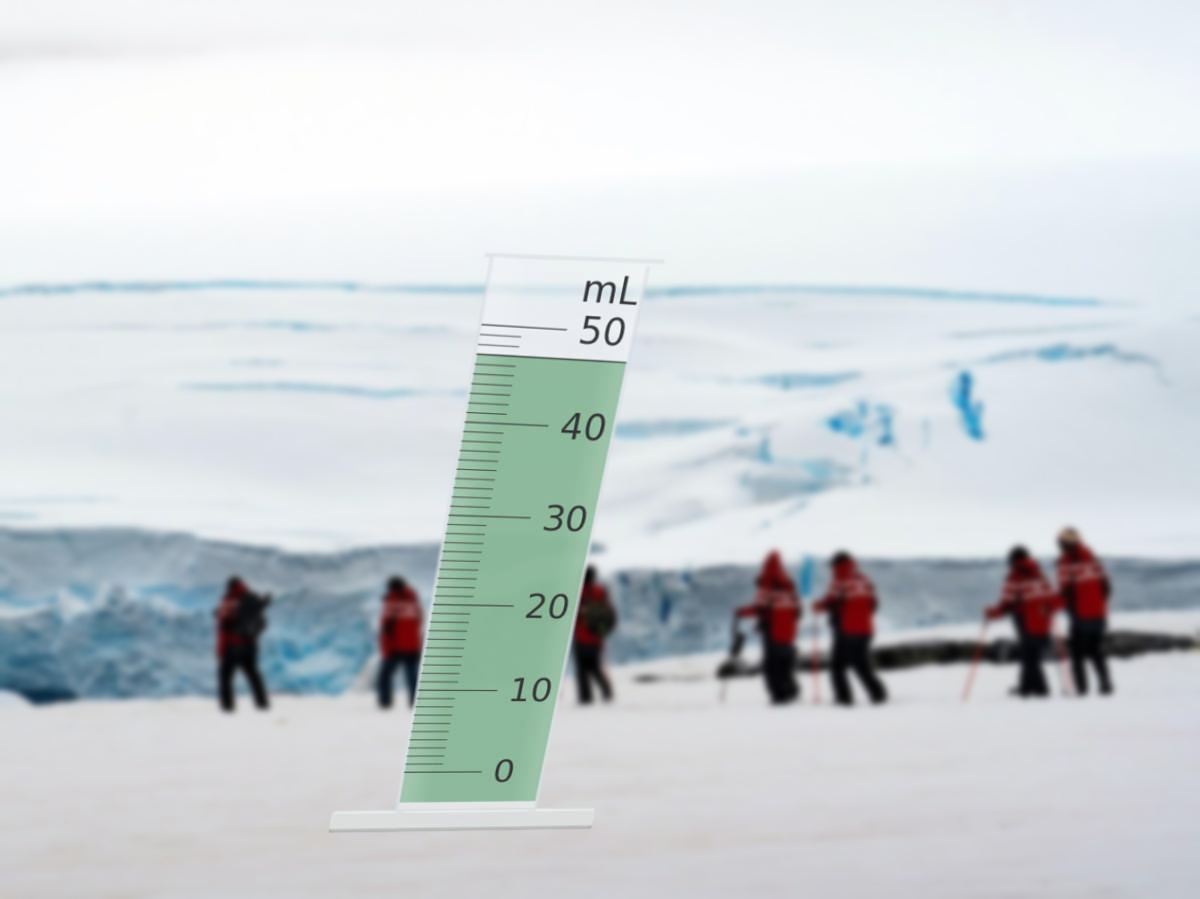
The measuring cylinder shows **47** mL
